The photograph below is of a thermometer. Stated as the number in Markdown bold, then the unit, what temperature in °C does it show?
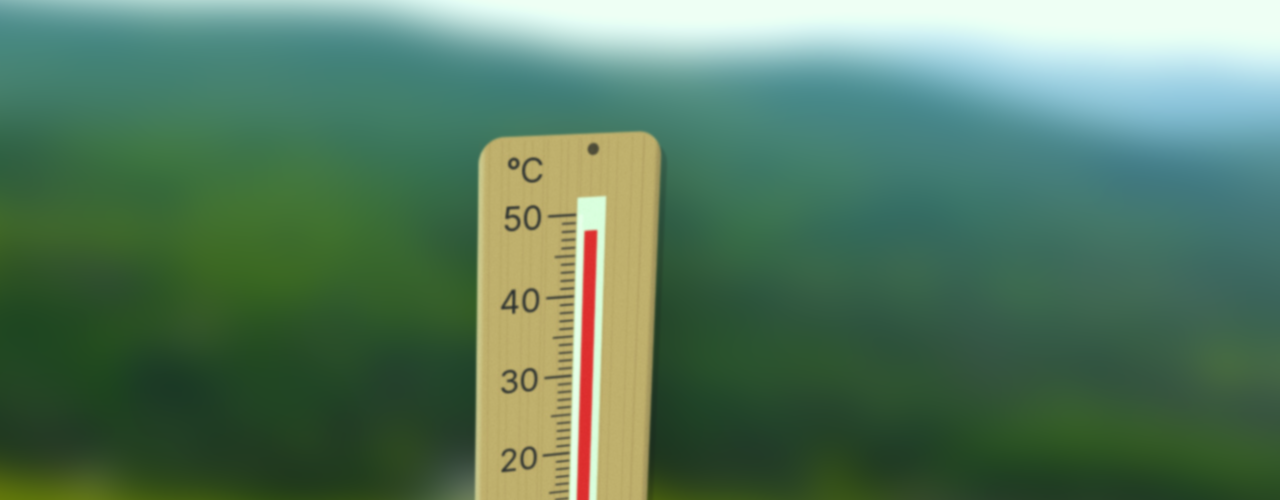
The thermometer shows **48** °C
